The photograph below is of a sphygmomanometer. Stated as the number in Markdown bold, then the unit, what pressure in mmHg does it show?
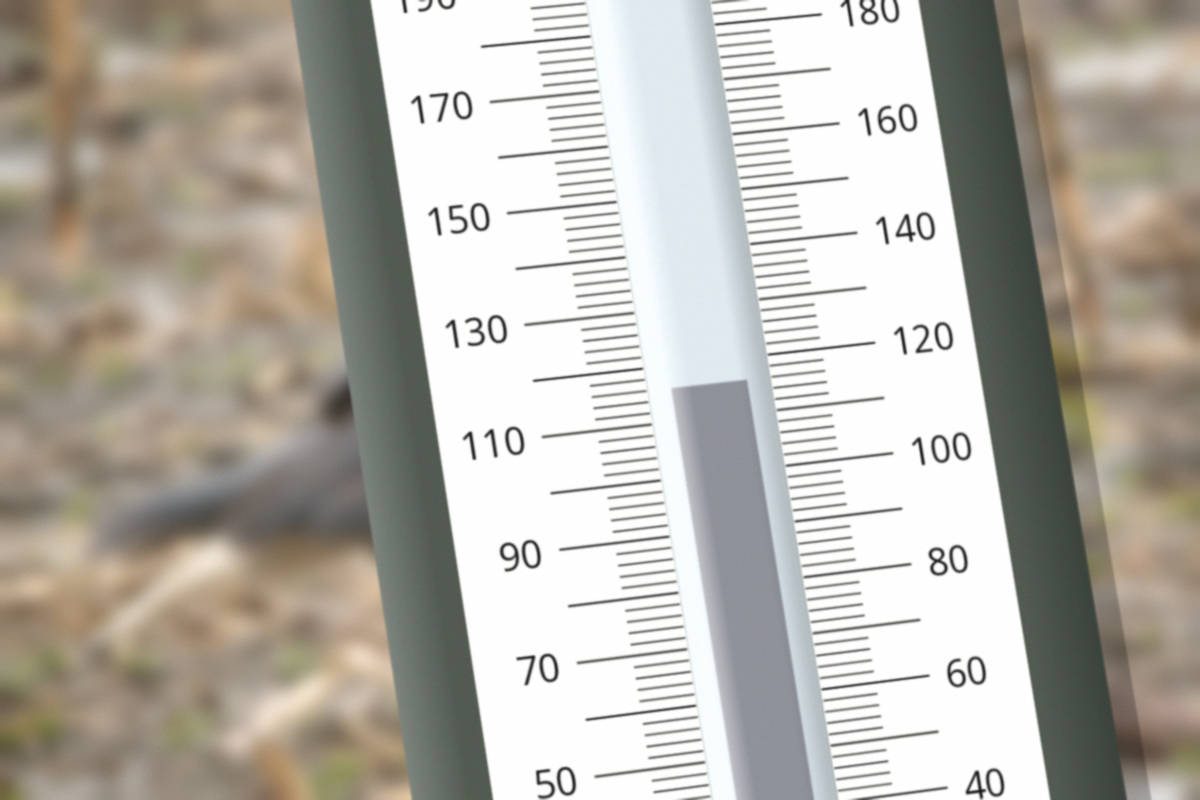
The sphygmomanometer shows **116** mmHg
